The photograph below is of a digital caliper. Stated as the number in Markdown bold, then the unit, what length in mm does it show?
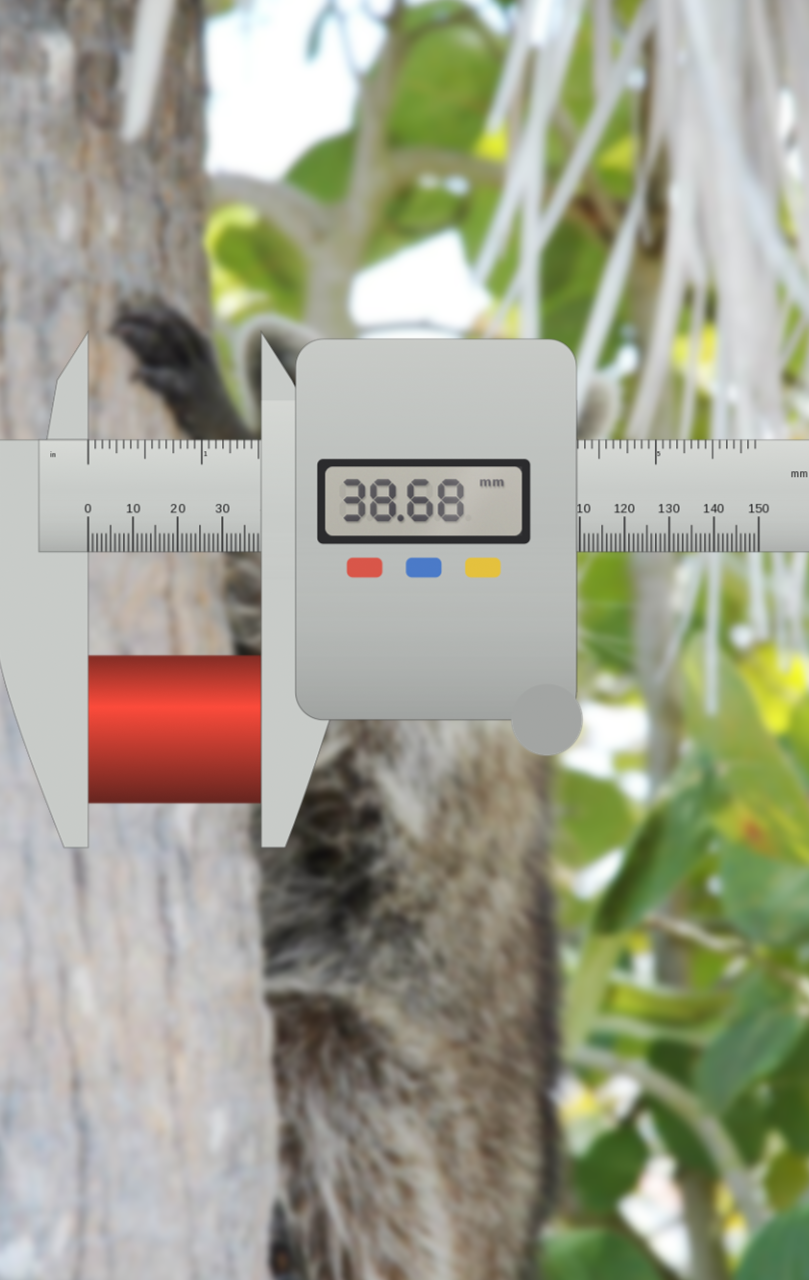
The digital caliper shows **38.68** mm
